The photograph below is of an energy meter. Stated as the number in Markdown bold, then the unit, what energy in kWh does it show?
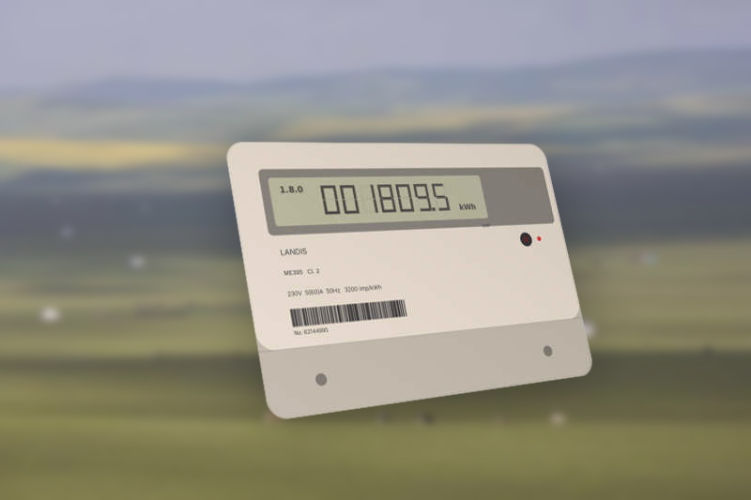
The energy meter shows **1809.5** kWh
